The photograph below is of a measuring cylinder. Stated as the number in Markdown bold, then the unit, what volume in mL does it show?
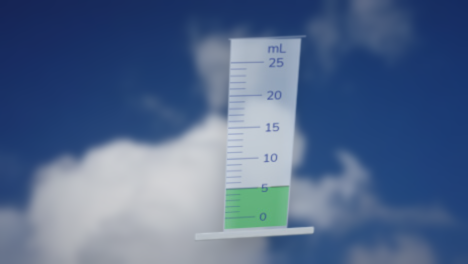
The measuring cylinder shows **5** mL
